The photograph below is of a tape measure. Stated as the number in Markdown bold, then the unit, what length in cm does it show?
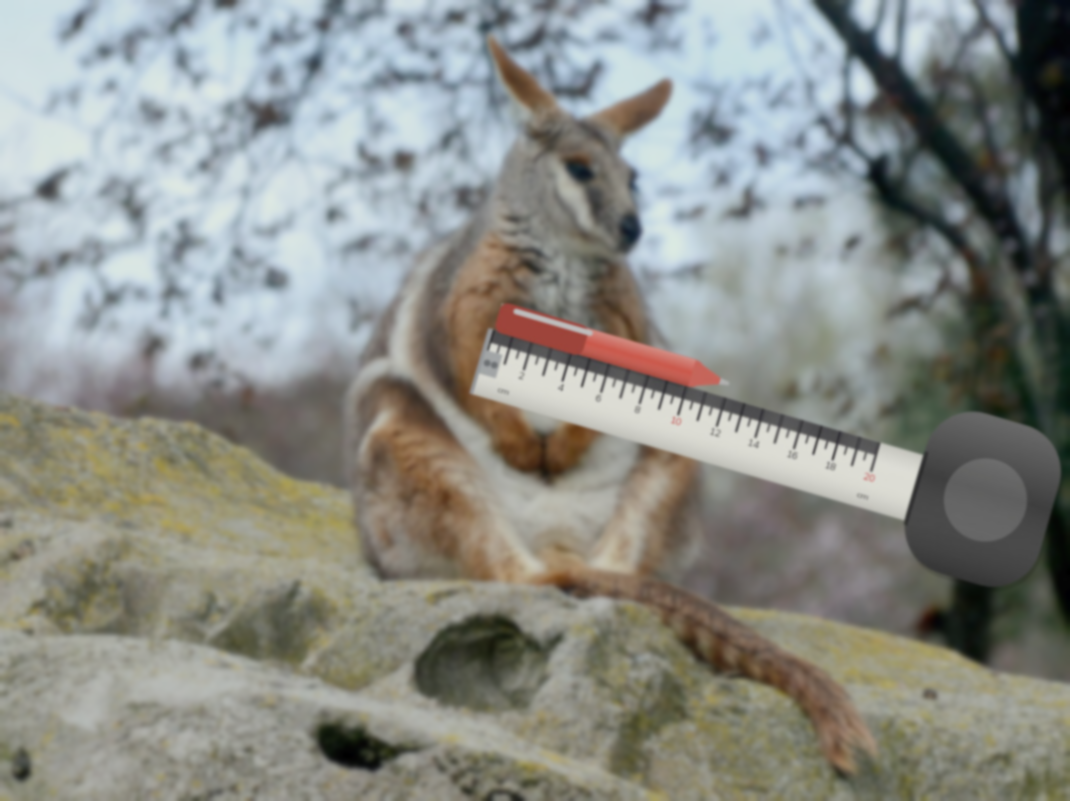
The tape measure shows **12** cm
